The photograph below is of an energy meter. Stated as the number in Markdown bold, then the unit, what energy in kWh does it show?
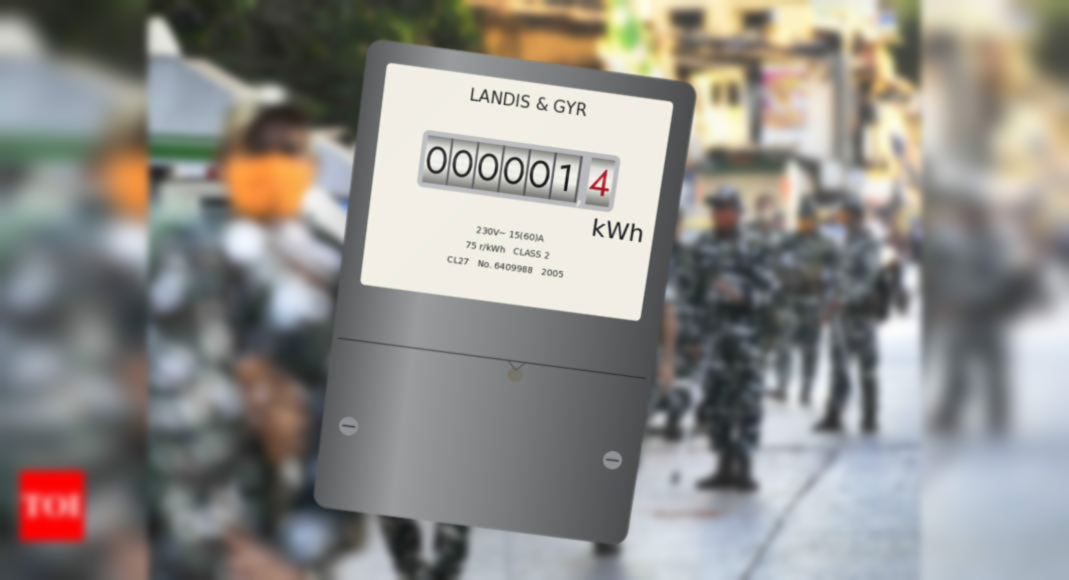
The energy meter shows **1.4** kWh
